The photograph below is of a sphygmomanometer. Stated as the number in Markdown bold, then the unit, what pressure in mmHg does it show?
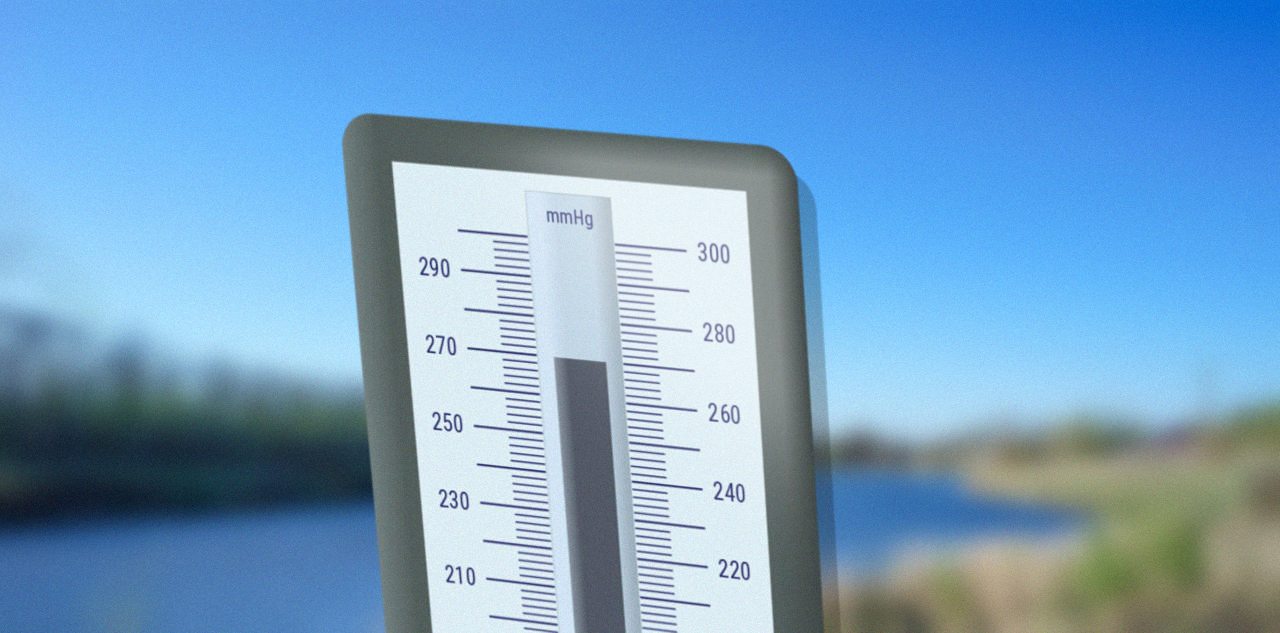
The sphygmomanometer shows **270** mmHg
